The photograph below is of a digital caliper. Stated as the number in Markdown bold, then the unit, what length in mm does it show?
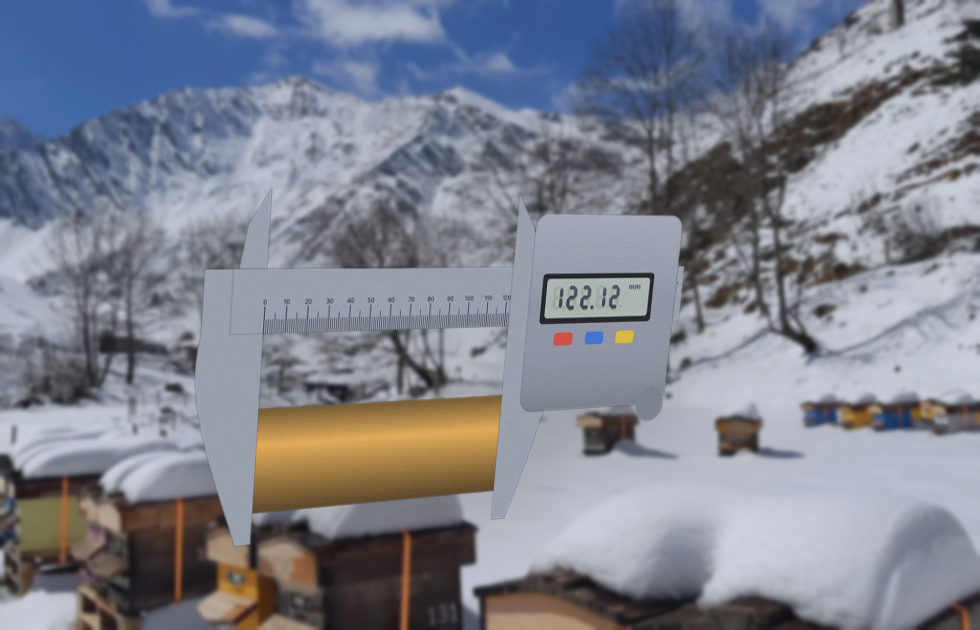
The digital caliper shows **122.12** mm
